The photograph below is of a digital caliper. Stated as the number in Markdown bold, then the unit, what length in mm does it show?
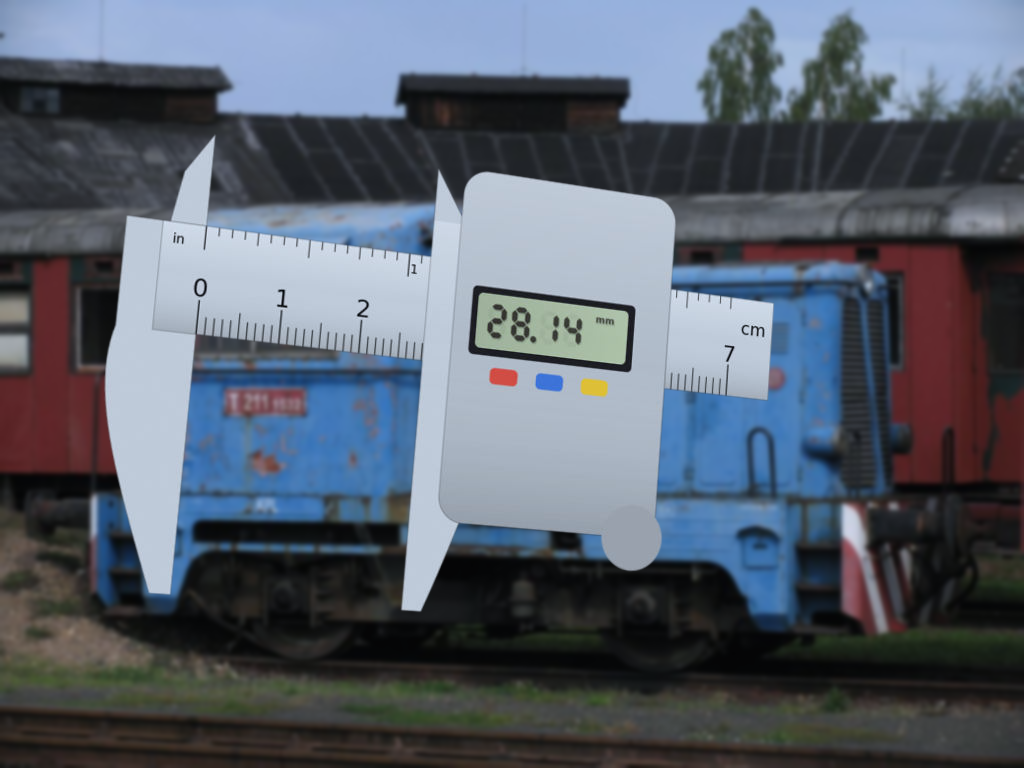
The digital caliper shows **28.14** mm
